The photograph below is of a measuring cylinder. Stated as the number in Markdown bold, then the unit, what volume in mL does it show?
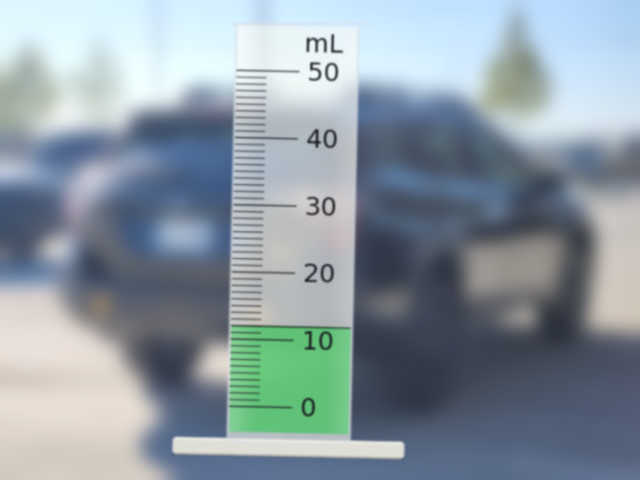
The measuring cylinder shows **12** mL
